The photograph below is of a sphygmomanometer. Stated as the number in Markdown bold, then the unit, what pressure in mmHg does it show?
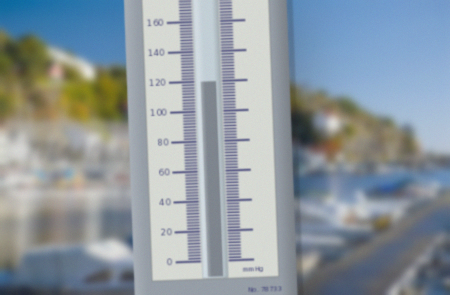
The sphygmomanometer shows **120** mmHg
